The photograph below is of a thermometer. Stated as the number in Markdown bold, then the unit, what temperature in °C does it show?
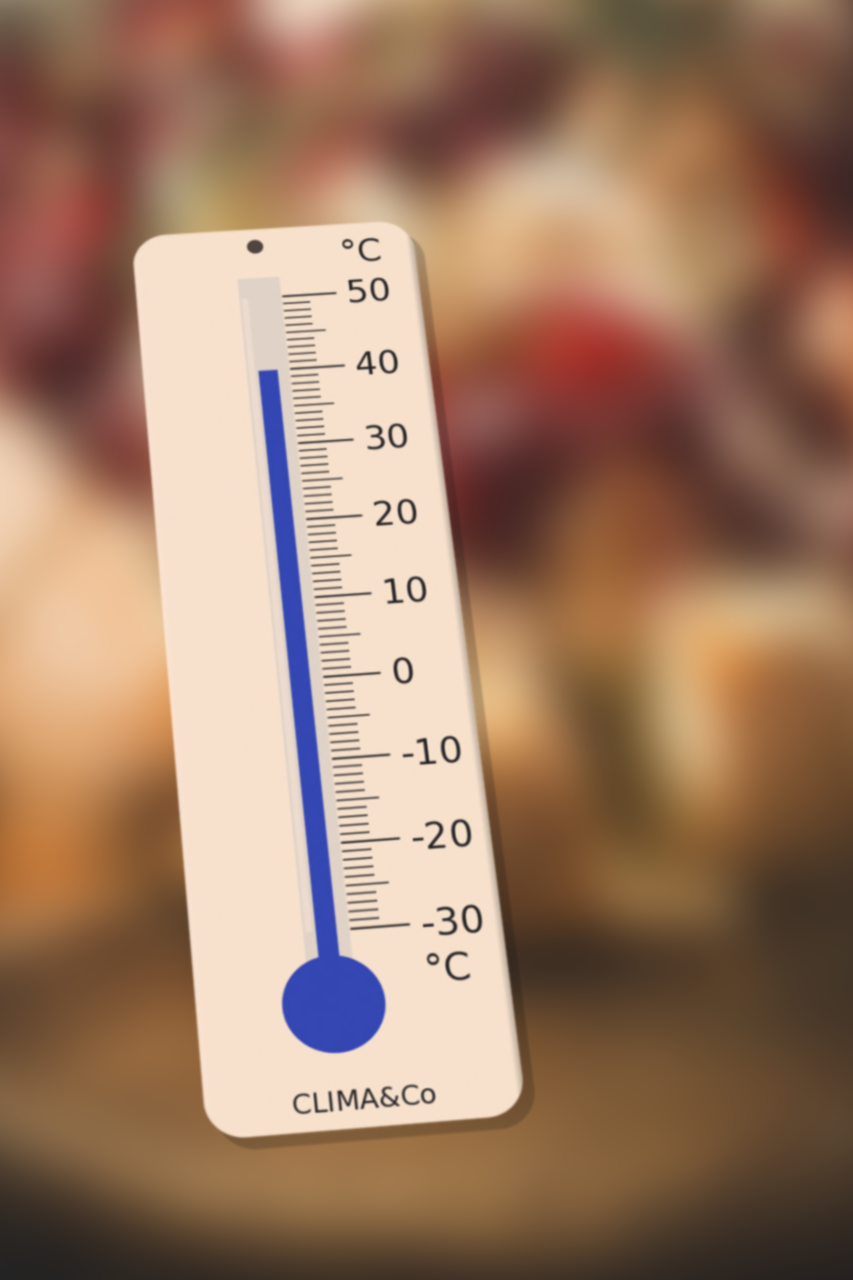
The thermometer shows **40** °C
